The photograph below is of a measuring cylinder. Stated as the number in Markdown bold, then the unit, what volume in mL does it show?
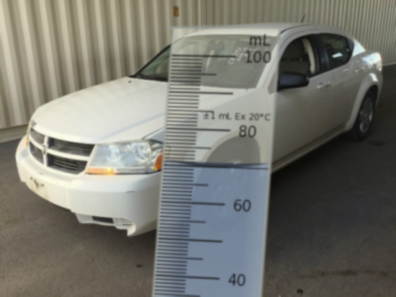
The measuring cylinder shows **70** mL
